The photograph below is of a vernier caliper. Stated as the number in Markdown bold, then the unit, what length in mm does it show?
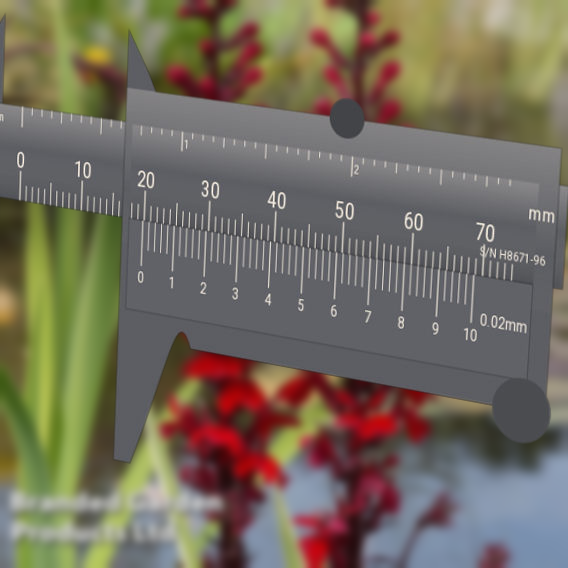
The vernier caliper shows **19.8** mm
